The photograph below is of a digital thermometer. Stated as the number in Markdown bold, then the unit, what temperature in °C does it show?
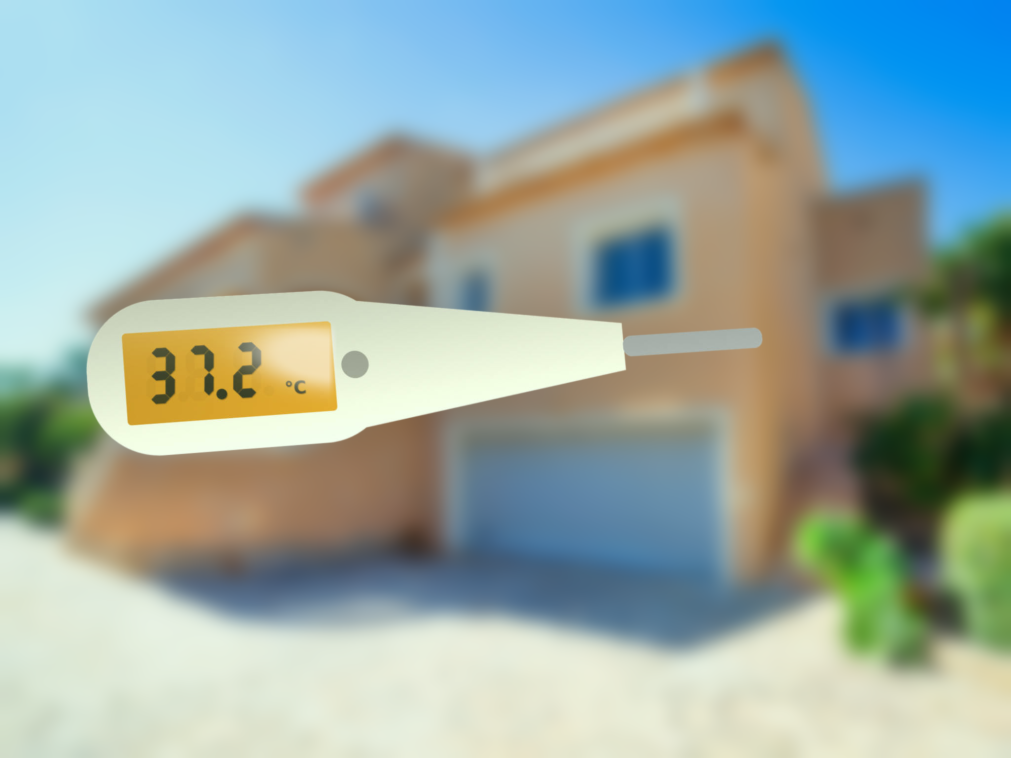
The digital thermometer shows **37.2** °C
